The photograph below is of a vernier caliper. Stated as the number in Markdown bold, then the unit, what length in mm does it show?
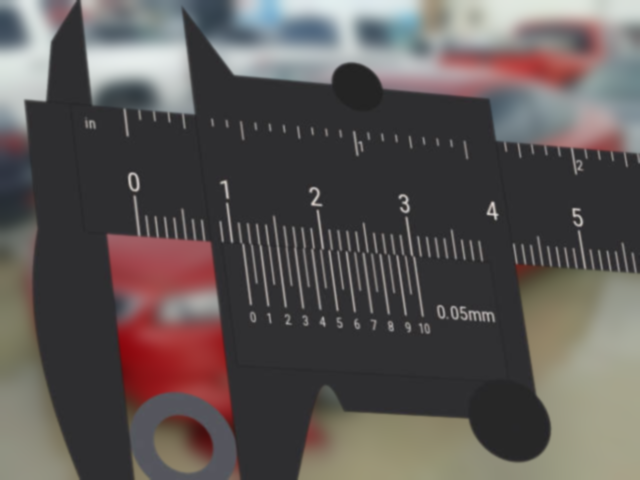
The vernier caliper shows **11.2** mm
